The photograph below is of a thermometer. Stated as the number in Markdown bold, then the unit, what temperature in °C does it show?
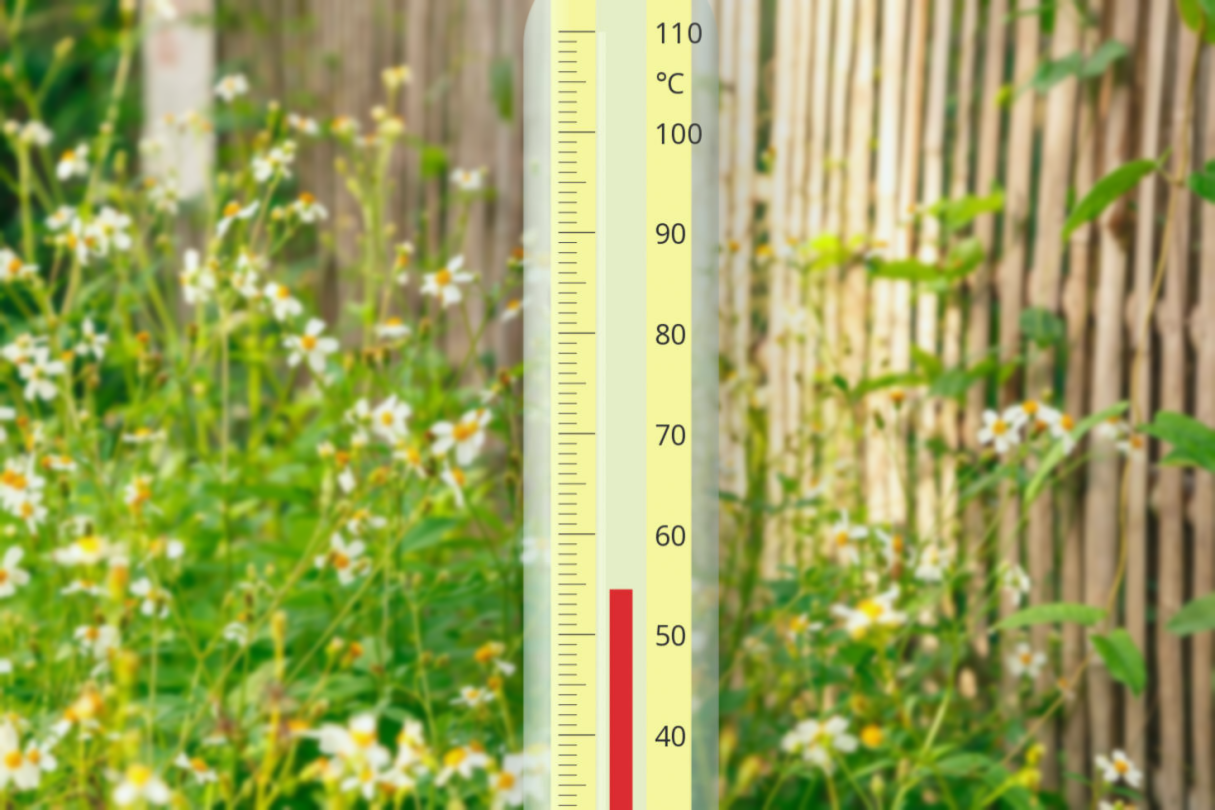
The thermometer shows **54.5** °C
